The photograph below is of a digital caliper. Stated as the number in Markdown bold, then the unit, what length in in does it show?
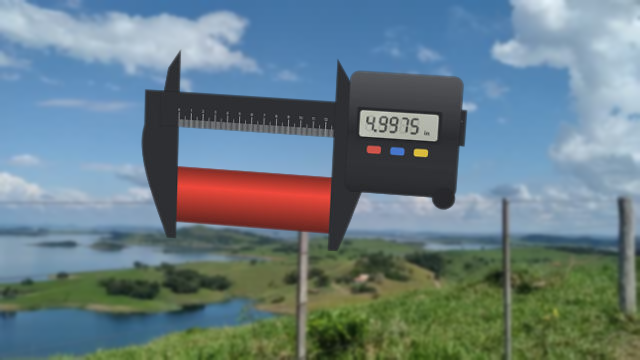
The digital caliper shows **4.9975** in
